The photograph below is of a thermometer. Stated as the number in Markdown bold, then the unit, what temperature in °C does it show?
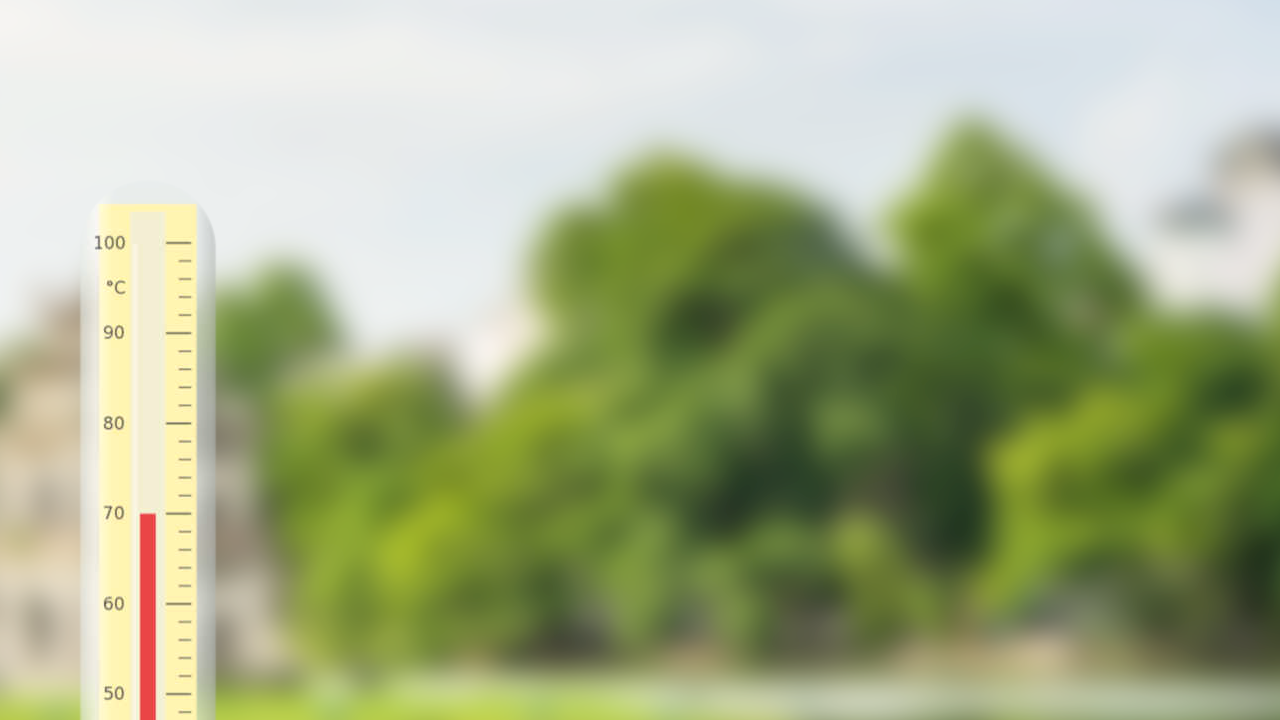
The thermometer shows **70** °C
